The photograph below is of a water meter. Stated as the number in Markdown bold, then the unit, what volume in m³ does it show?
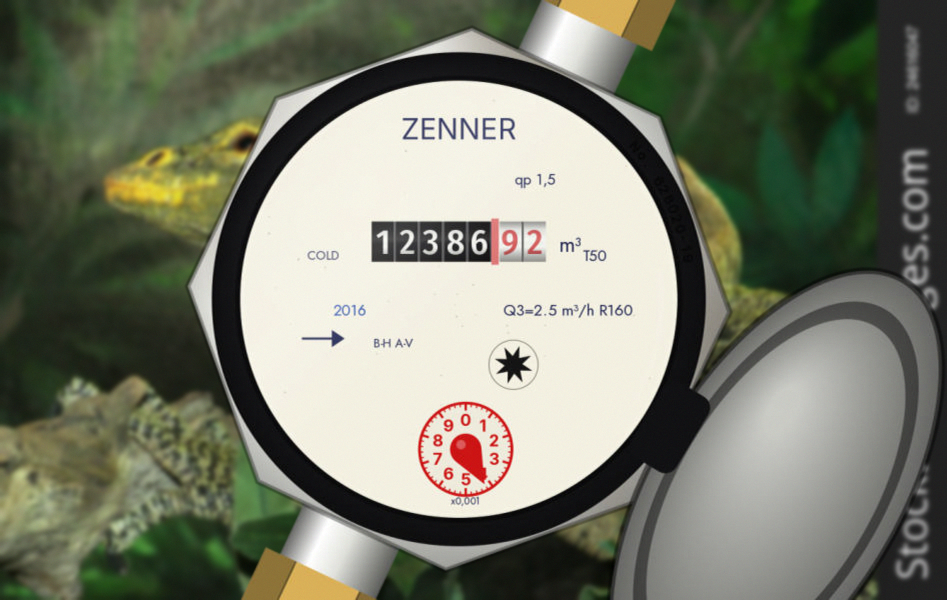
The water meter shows **12386.924** m³
